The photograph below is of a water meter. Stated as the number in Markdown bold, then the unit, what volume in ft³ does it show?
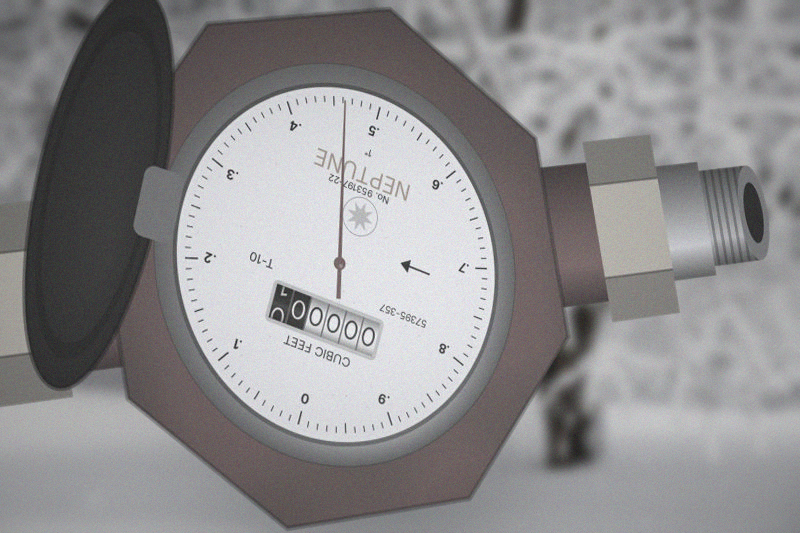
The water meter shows **0.46** ft³
